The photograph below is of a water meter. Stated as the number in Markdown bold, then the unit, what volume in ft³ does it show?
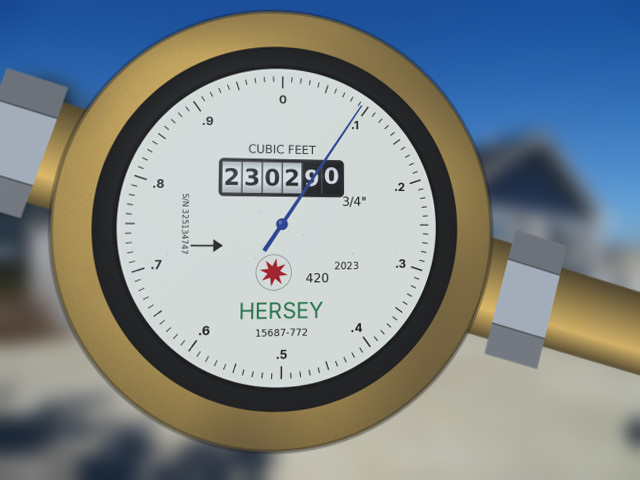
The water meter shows **230290.09** ft³
